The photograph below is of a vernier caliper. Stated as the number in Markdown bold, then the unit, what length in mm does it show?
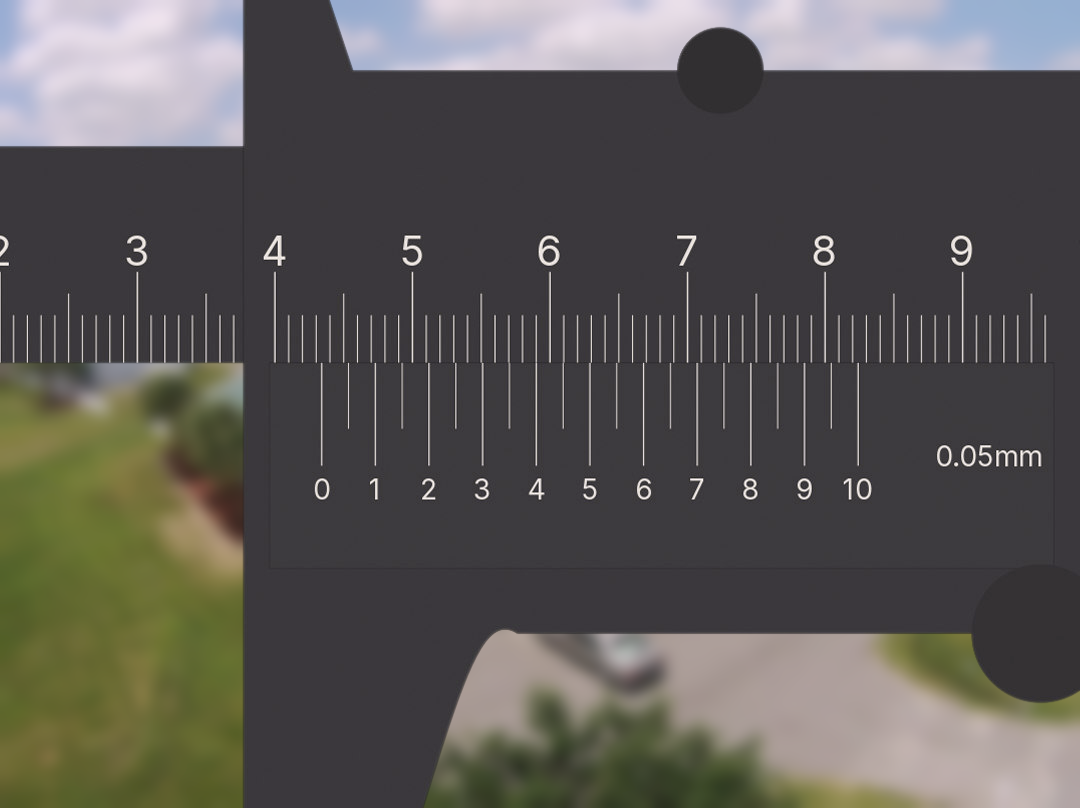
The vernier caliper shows **43.4** mm
